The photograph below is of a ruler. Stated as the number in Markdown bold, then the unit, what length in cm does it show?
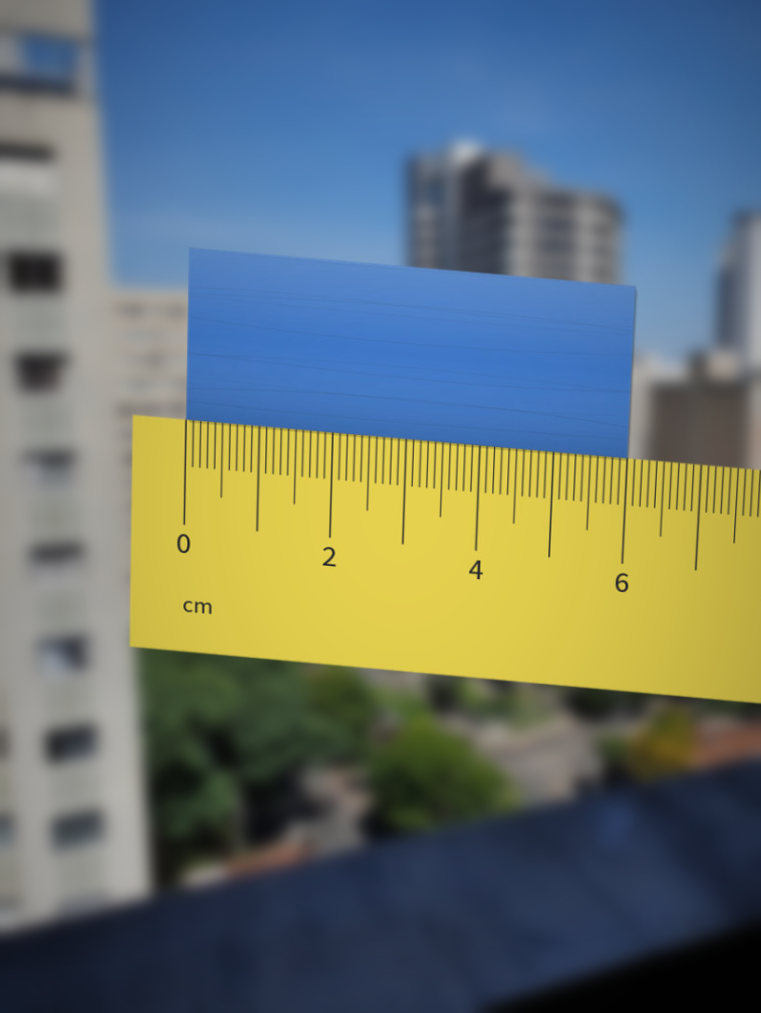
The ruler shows **6** cm
